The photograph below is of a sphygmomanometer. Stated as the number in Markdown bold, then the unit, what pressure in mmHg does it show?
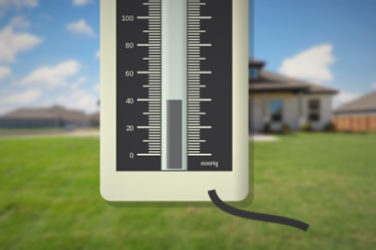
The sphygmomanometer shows **40** mmHg
